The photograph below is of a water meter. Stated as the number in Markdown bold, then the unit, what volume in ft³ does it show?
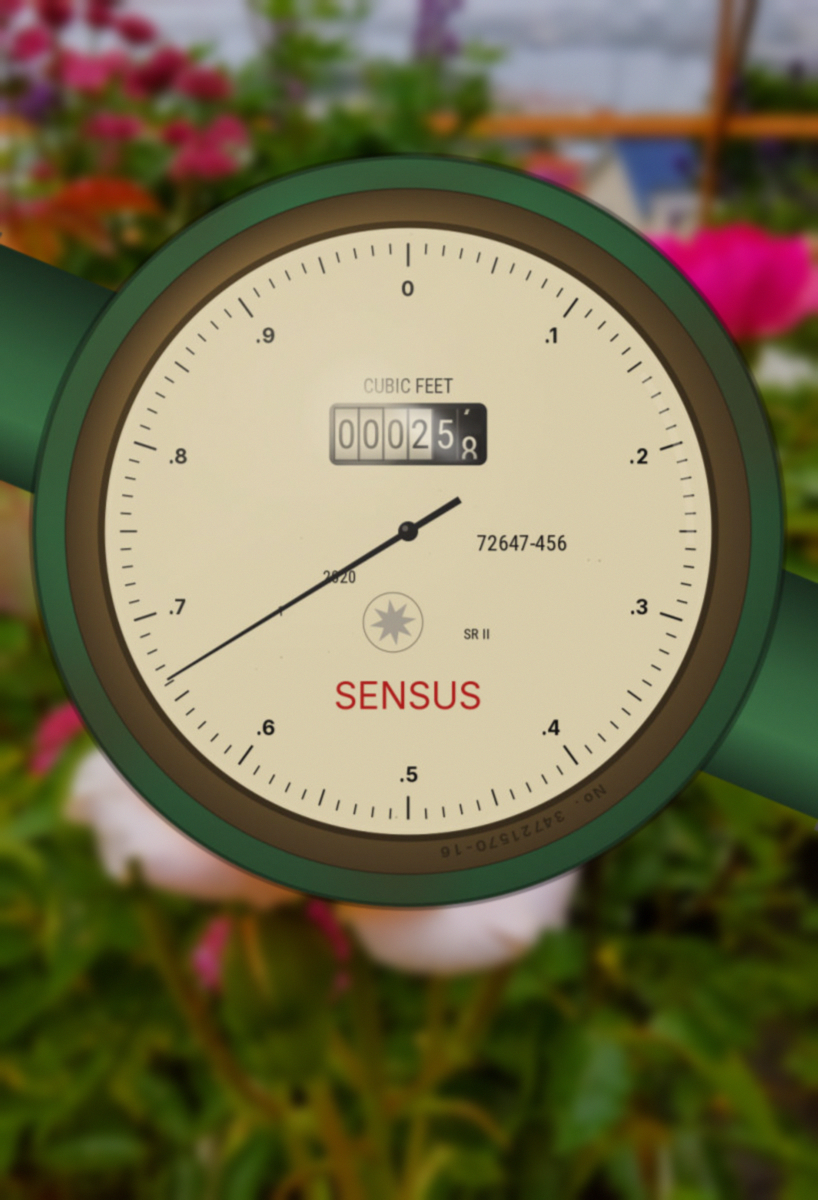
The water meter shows **257.66** ft³
